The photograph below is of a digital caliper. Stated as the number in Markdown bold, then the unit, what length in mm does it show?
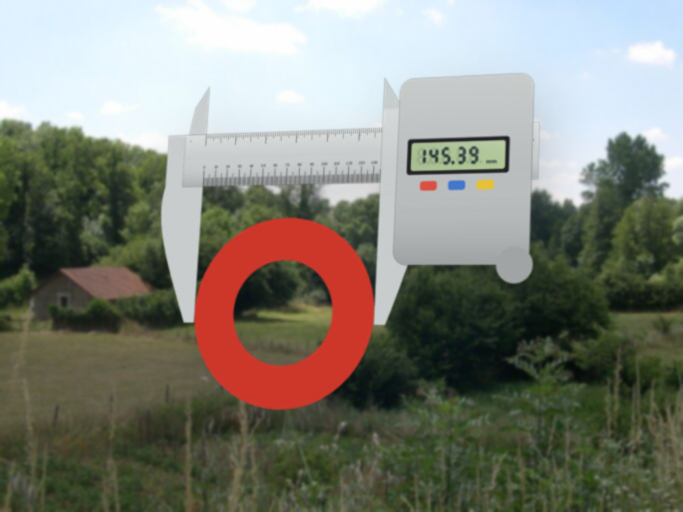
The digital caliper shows **145.39** mm
